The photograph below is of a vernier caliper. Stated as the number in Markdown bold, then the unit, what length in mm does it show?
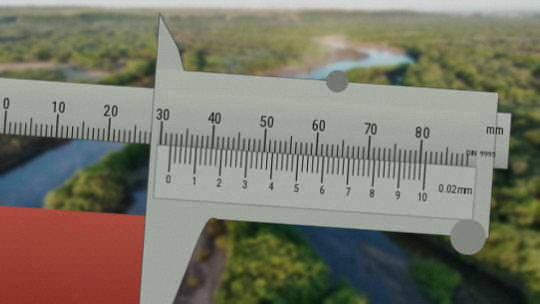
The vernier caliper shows **32.0** mm
